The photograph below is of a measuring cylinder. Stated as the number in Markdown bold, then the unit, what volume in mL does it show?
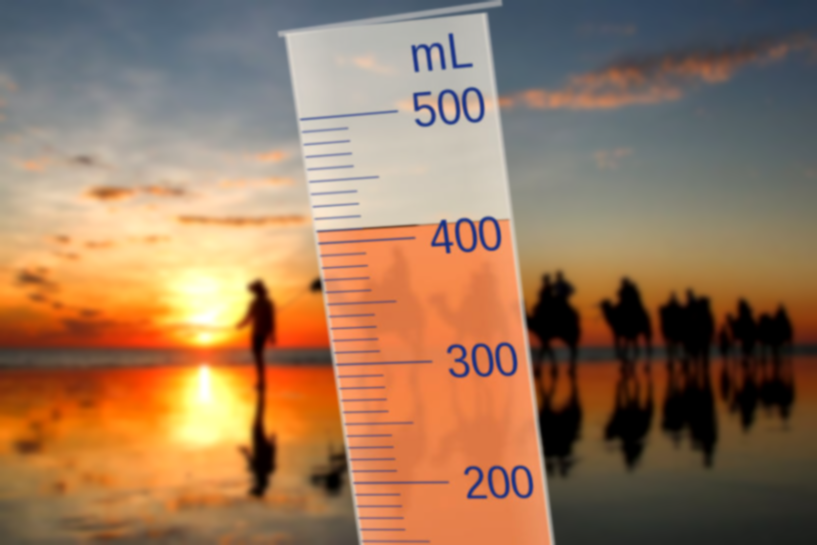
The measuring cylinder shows **410** mL
